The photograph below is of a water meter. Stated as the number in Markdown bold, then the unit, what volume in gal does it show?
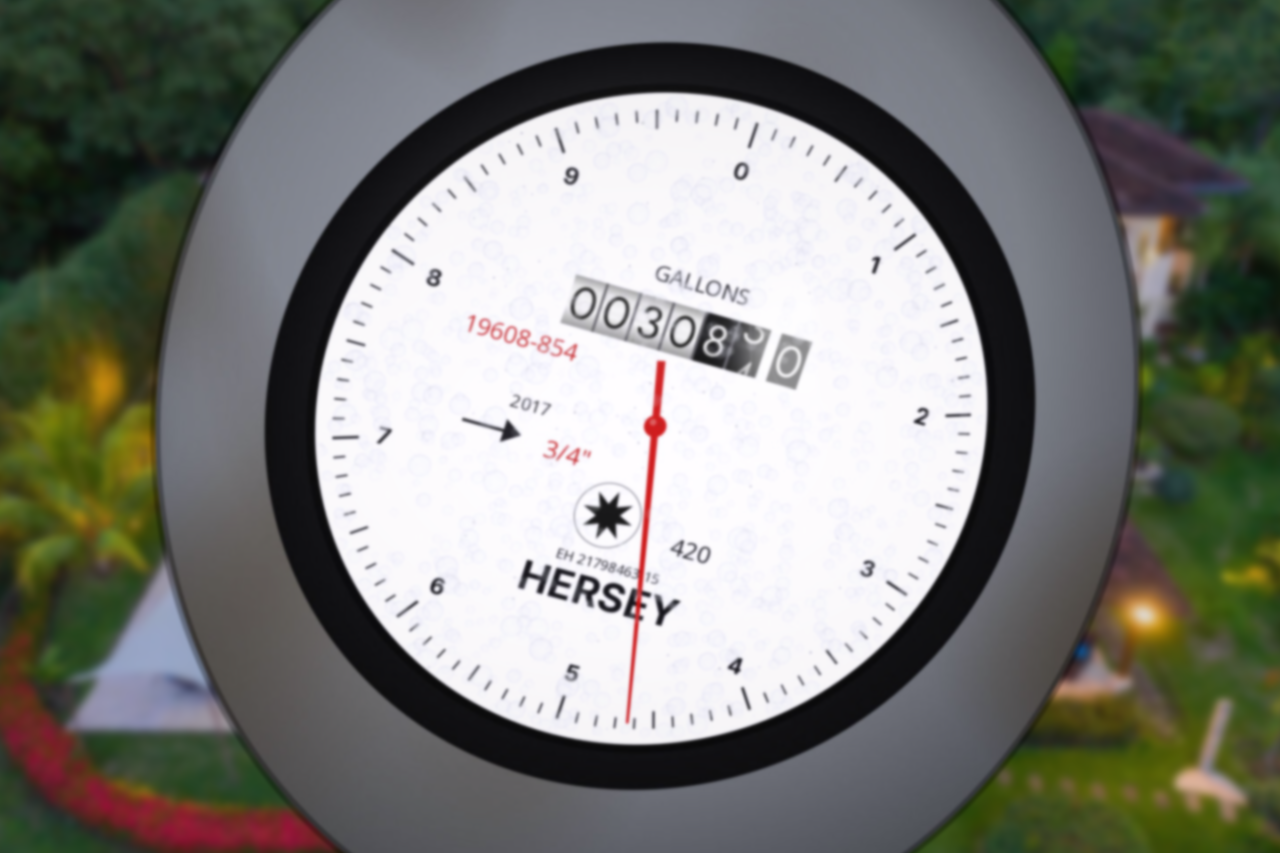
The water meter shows **30834.6** gal
